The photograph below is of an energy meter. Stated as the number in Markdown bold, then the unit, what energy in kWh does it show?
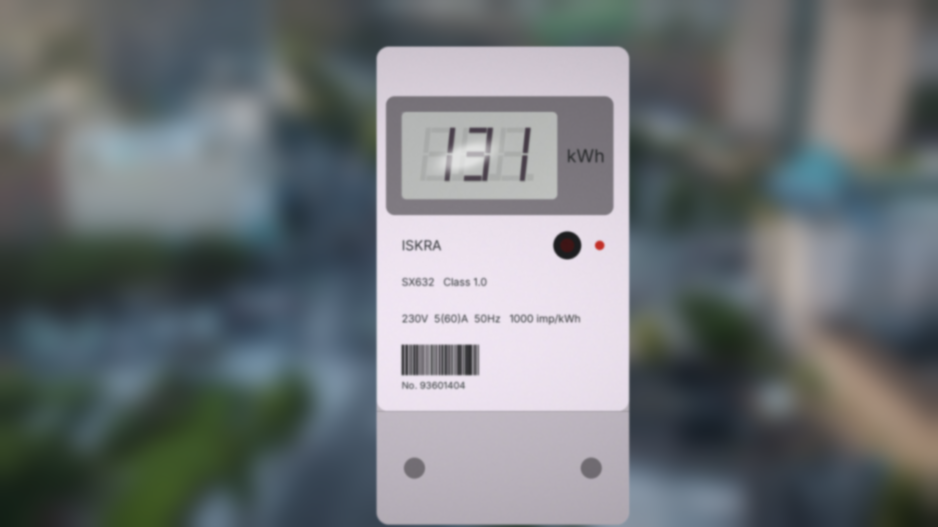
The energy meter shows **131** kWh
